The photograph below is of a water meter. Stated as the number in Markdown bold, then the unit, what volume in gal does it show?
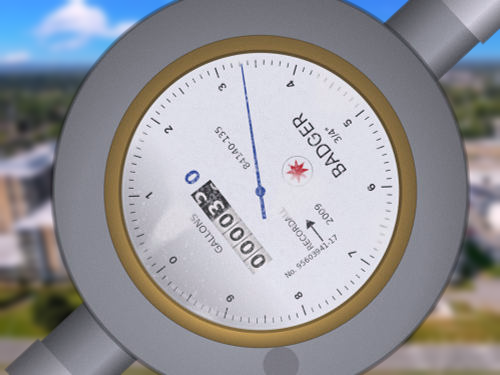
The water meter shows **353.3** gal
